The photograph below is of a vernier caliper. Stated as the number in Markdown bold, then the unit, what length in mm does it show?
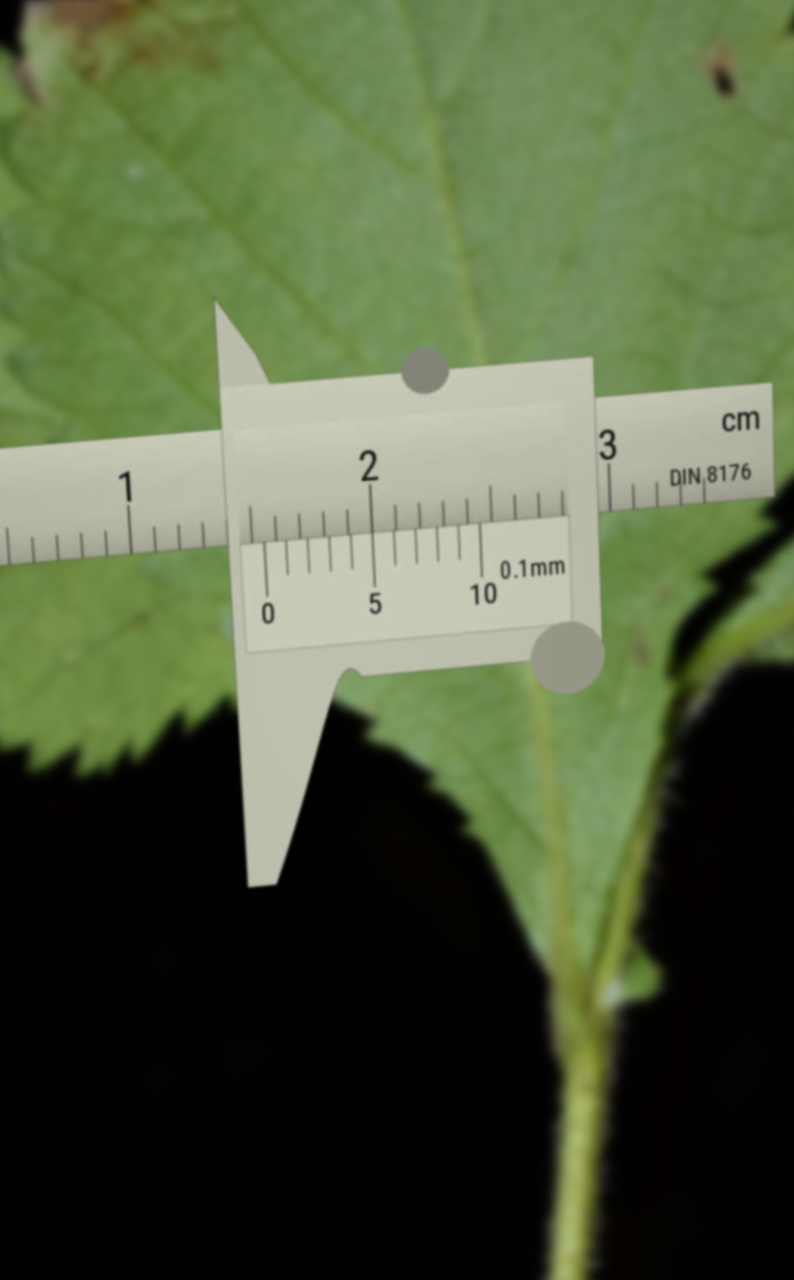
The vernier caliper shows **15.5** mm
